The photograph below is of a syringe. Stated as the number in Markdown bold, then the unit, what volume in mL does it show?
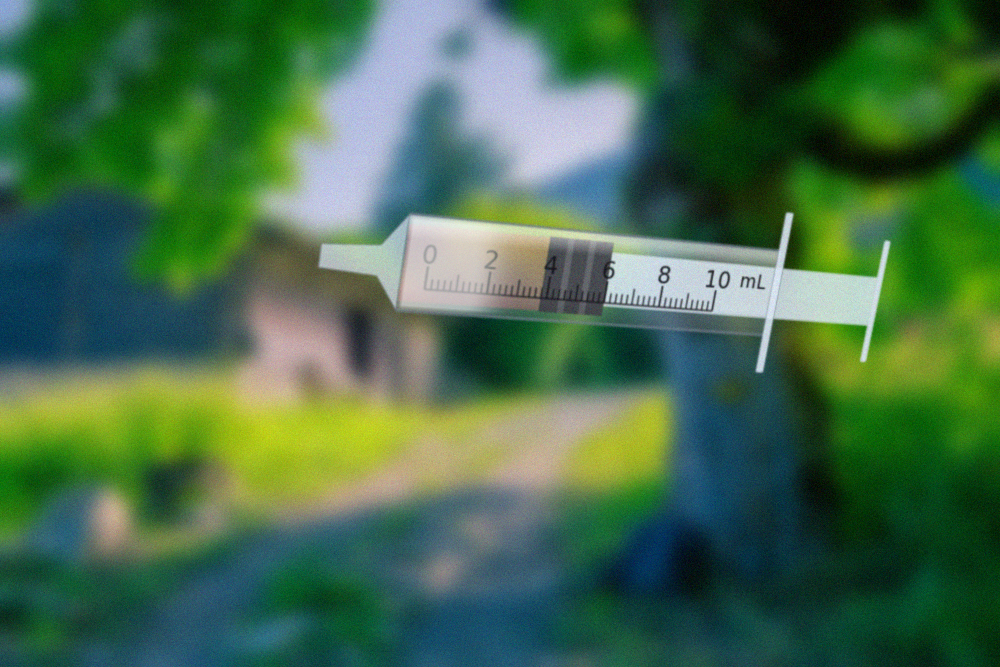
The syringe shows **3.8** mL
